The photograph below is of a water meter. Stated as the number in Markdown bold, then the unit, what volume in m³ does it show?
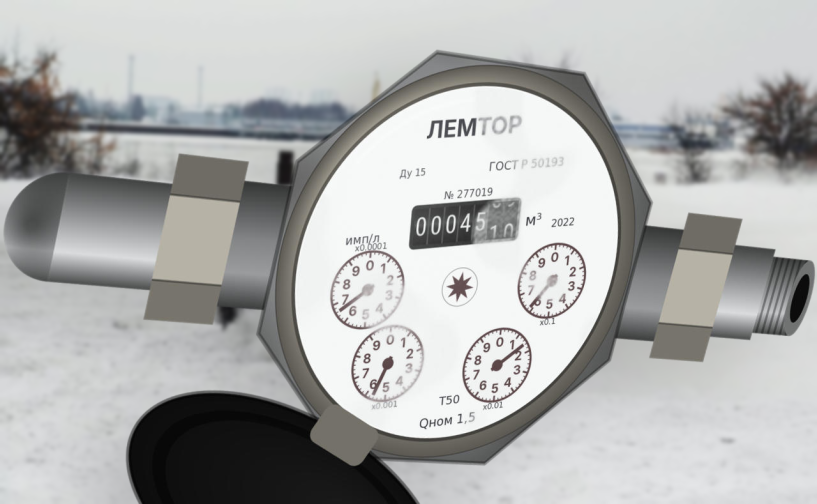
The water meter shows **4509.6156** m³
